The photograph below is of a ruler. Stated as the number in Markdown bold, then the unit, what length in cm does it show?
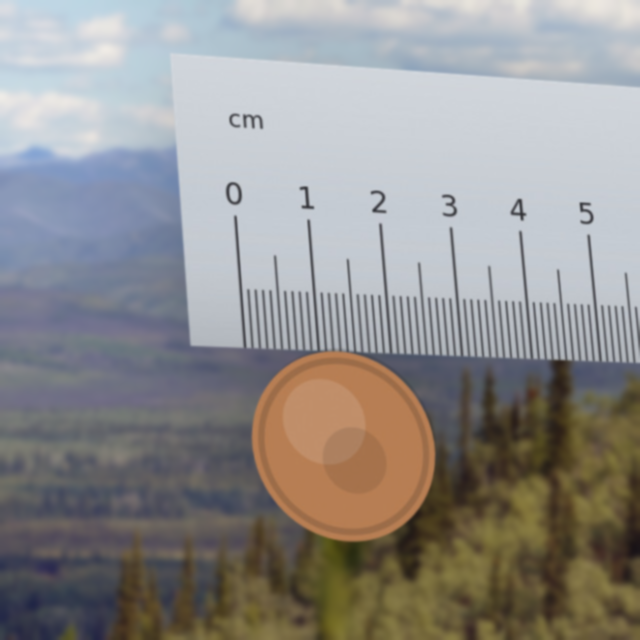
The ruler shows **2.5** cm
